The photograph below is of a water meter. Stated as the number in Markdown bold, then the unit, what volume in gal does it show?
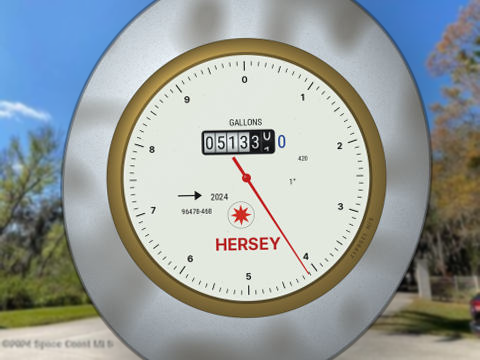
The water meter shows **513304.1** gal
